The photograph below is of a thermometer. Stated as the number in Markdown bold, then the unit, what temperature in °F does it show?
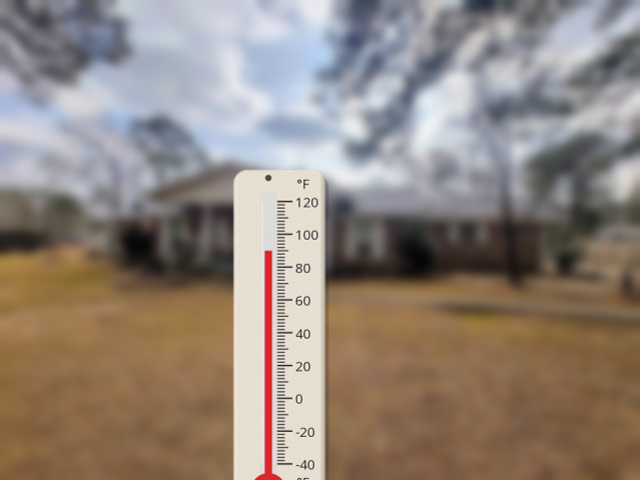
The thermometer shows **90** °F
